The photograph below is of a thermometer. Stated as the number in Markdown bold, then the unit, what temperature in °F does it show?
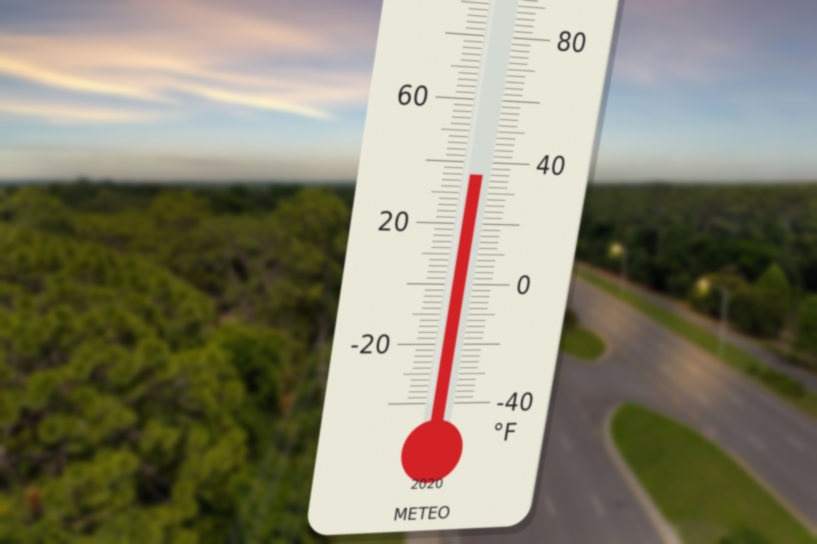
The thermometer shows **36** °F
